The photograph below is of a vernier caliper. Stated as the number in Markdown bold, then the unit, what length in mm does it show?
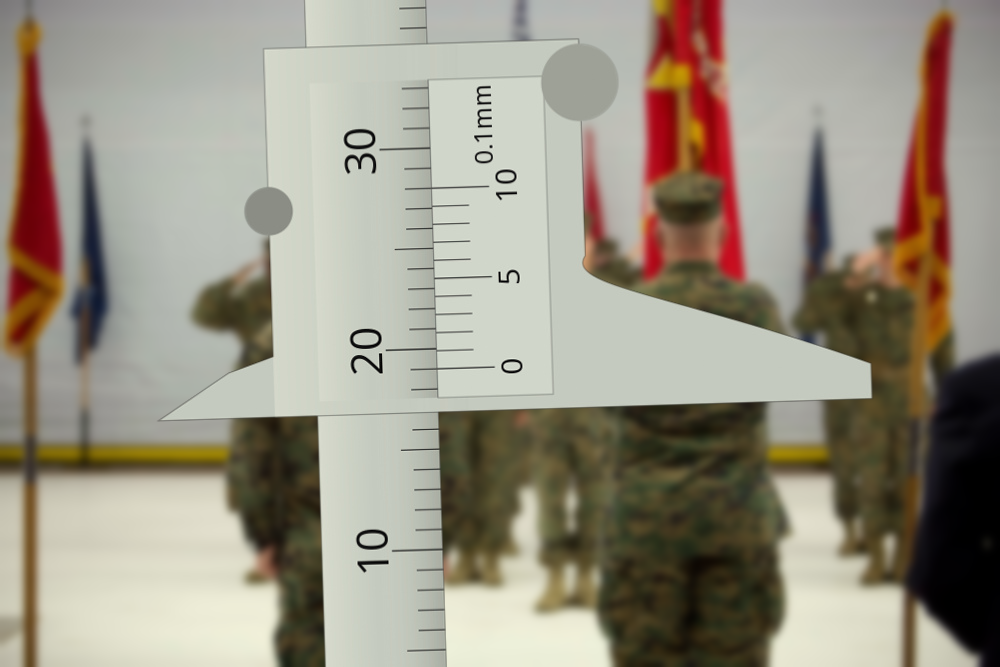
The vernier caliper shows **19.0** mm
